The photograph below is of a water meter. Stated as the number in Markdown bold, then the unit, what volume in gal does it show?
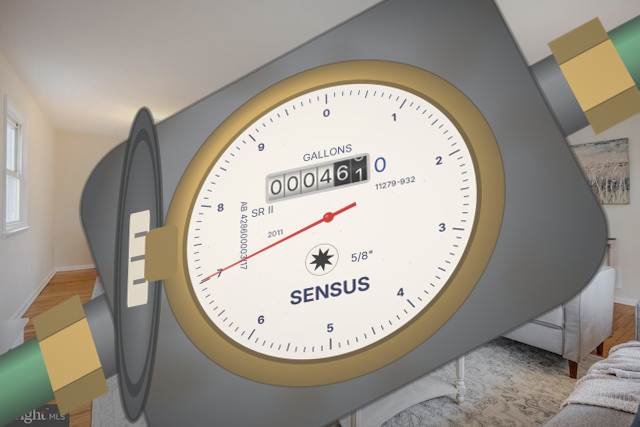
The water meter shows **4607.0** gal
